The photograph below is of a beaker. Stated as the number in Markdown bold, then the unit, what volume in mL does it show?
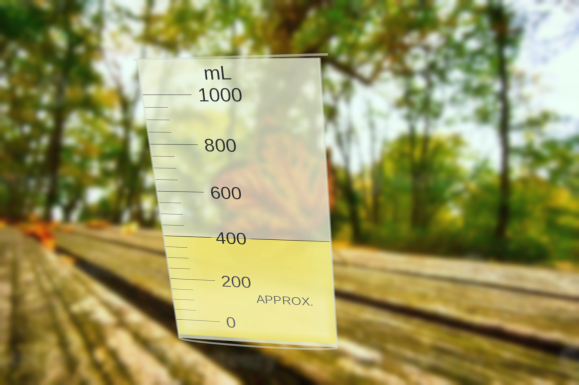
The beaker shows **400** mL
